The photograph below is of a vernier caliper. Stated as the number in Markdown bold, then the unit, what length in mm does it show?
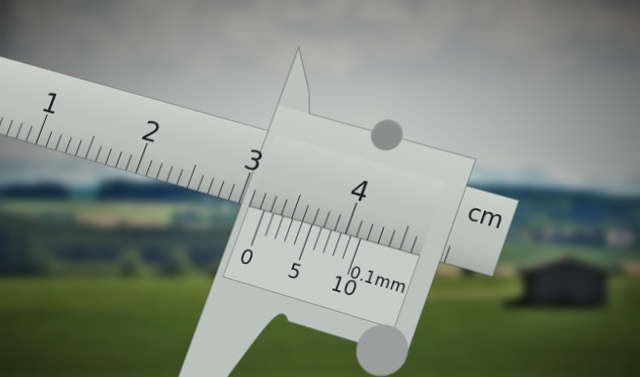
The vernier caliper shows **32.4** mm
